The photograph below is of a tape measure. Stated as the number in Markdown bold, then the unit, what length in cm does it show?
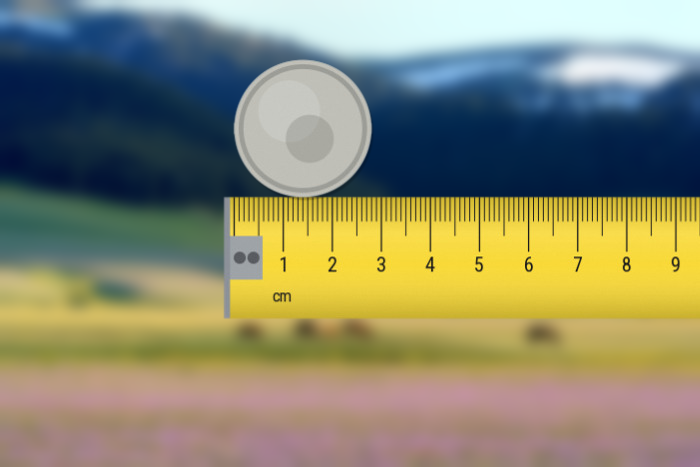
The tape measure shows **2.8** cm
